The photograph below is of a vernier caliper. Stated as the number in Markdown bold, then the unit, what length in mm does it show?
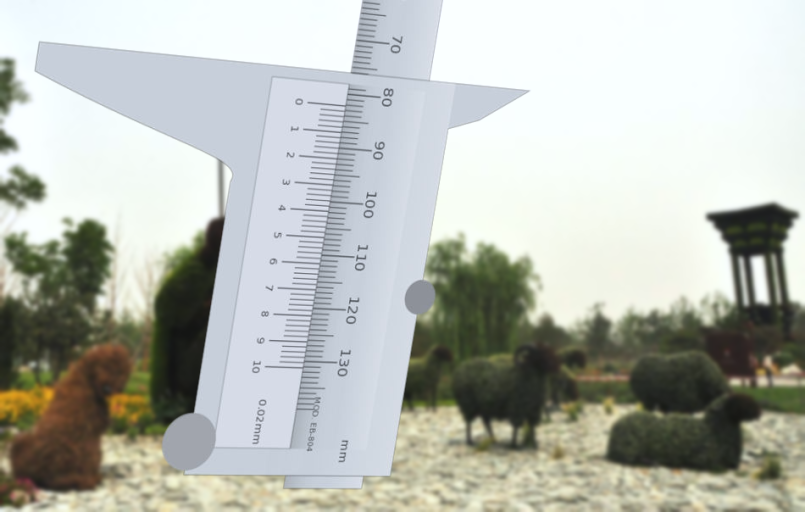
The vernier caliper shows **82.2** mm
